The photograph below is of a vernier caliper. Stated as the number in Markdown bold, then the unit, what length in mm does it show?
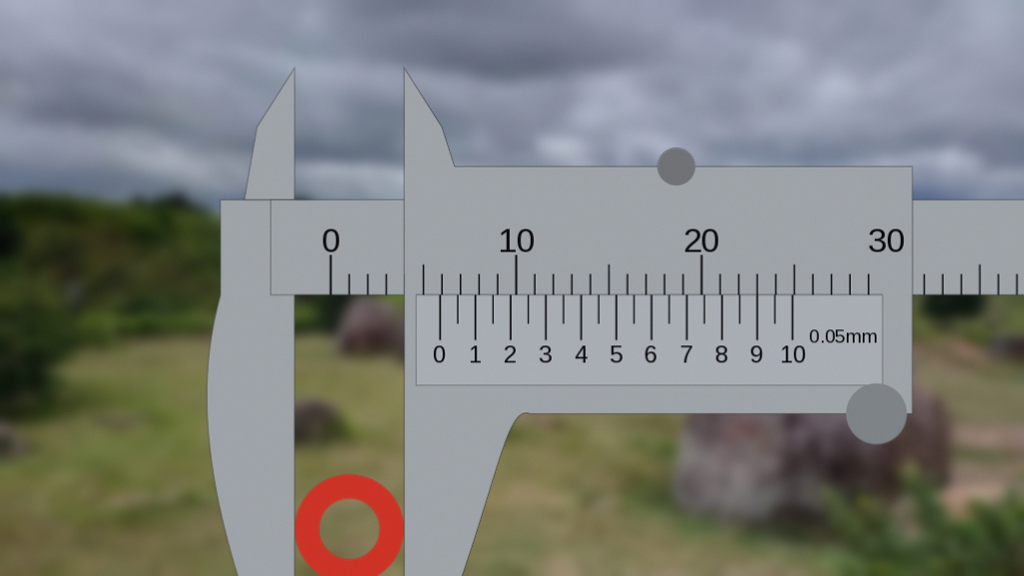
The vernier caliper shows **5.9** mm
